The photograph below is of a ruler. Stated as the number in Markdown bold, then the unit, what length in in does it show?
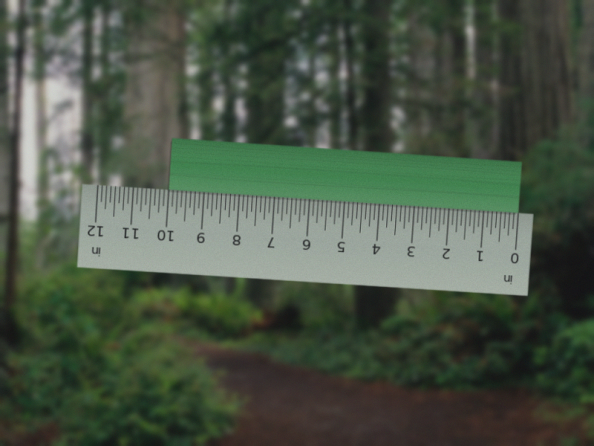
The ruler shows **10** in
